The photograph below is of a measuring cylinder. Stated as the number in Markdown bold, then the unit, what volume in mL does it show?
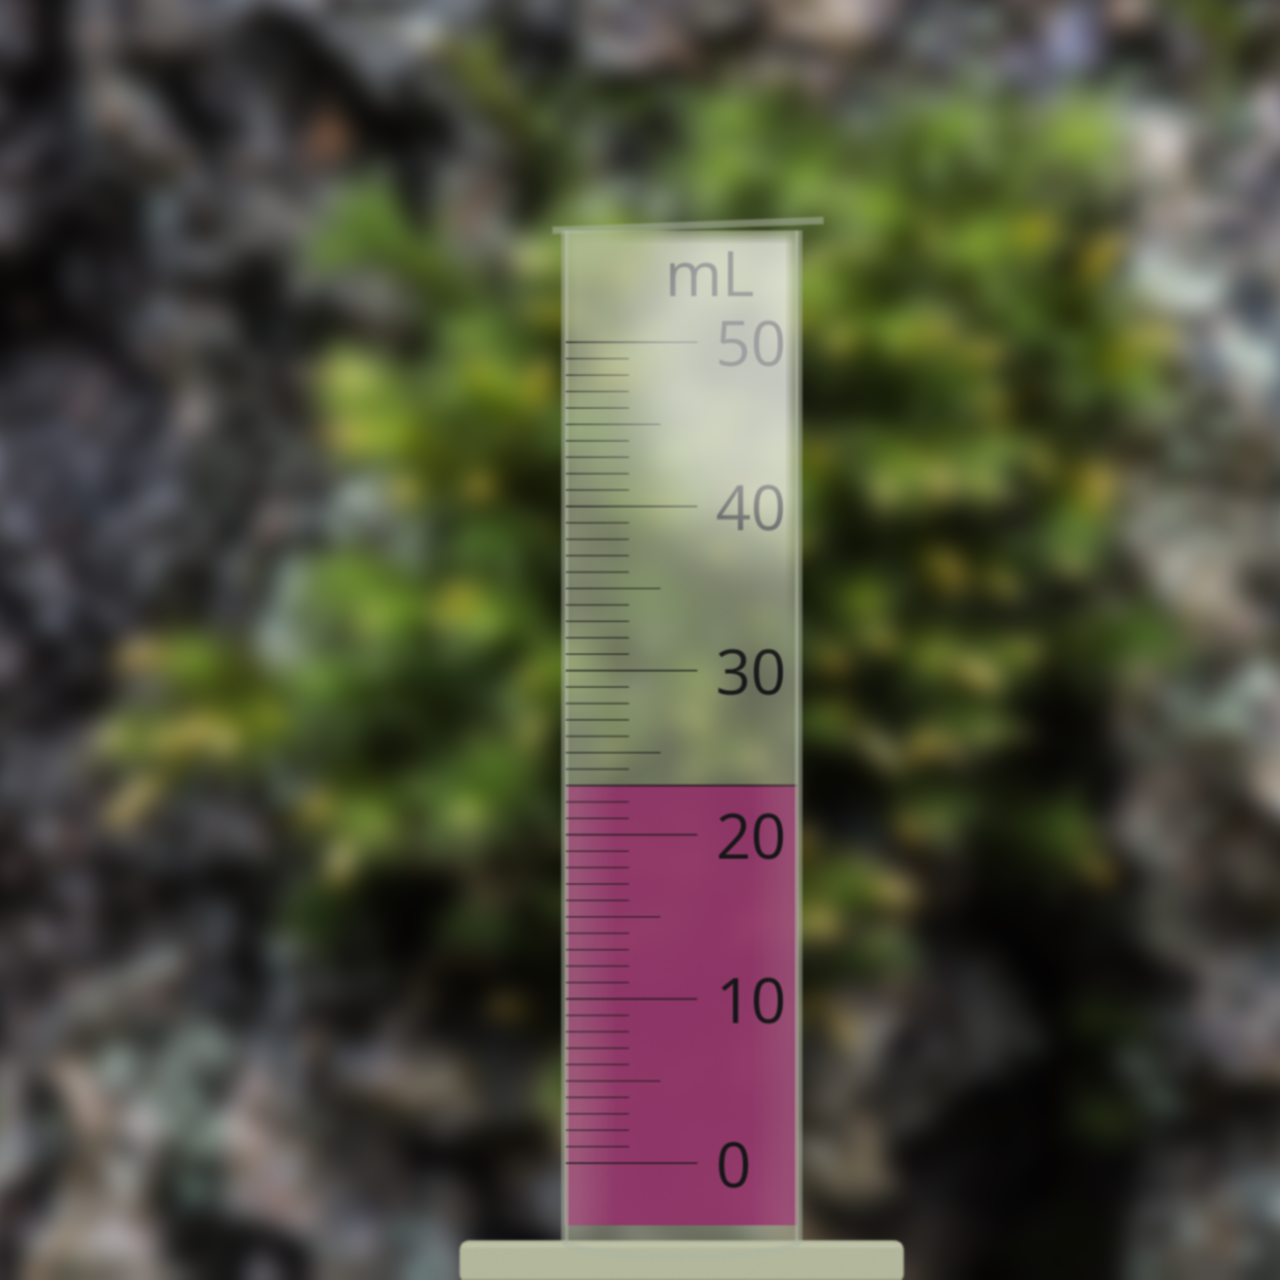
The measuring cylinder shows **23** mL
